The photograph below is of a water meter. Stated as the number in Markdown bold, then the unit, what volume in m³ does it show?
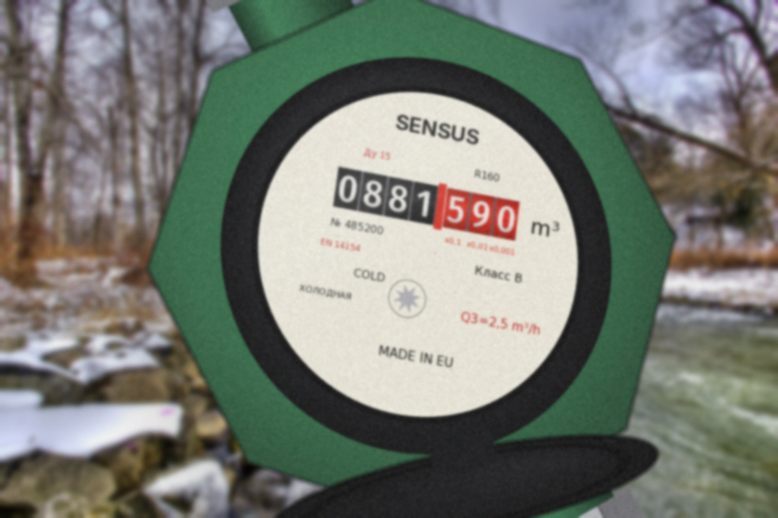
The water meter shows **881.590** m³
